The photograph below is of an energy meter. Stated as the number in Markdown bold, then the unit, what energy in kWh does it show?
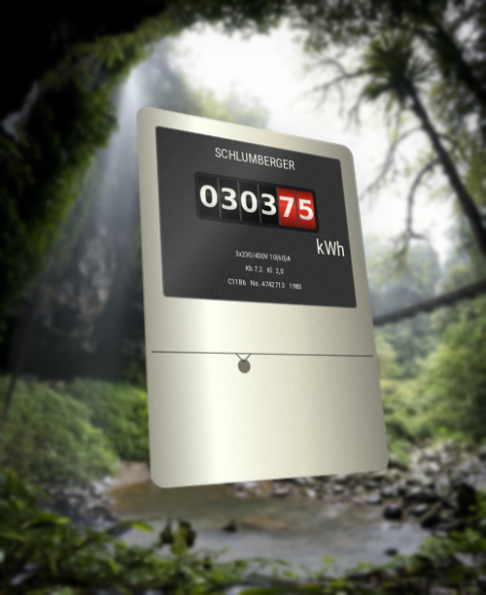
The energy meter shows **303.75** kWh
